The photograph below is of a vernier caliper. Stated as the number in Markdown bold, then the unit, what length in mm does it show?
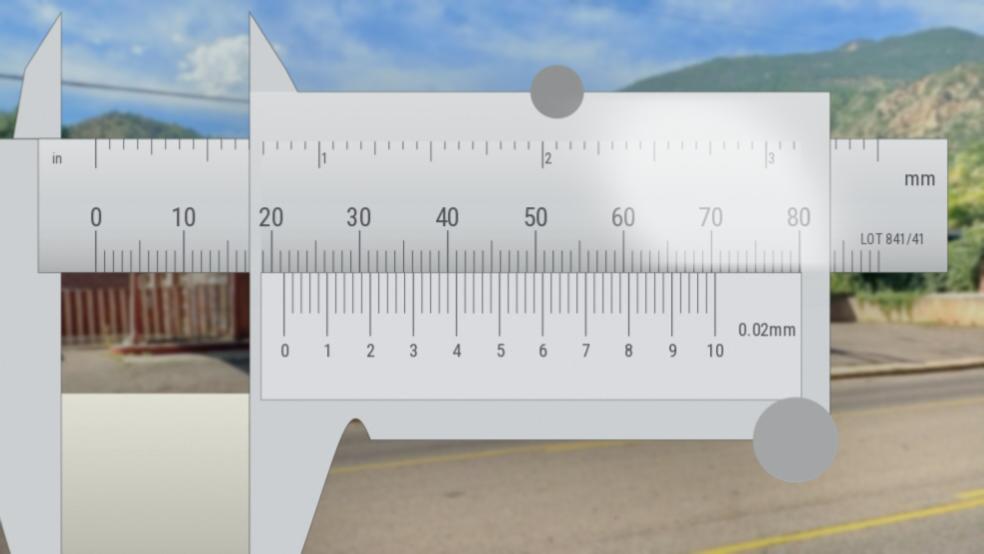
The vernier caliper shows **21.4** mm
